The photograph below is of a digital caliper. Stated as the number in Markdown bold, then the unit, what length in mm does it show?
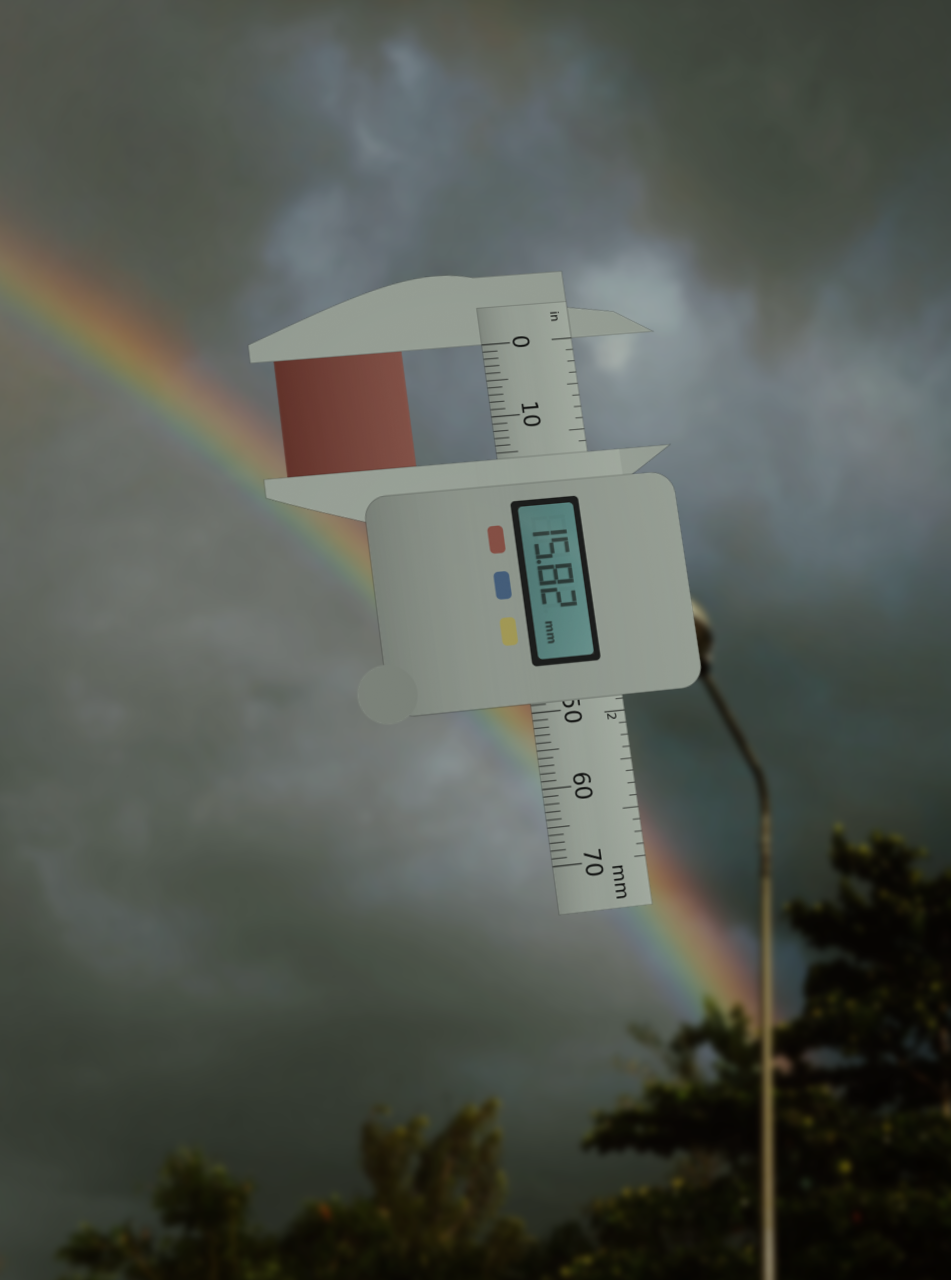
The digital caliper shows **15.82** mm
